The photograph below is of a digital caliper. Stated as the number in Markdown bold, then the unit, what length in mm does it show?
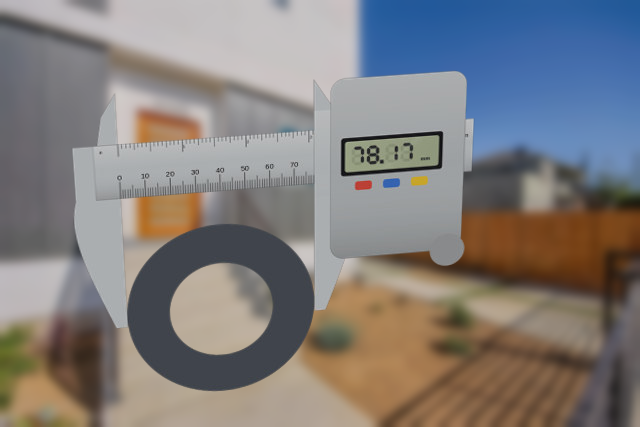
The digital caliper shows **78.17** mm
